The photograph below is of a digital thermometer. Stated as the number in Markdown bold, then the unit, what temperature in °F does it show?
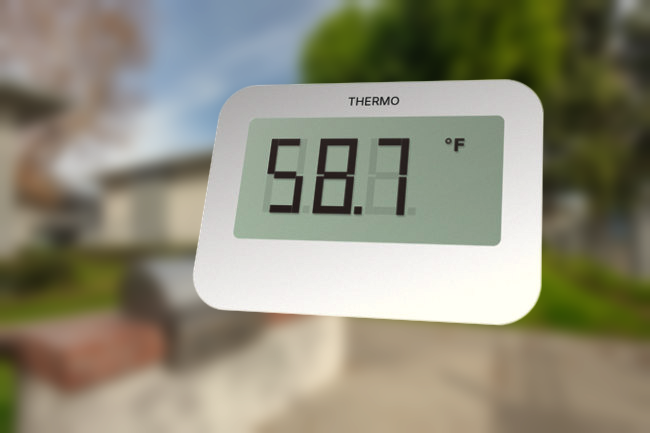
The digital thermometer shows **58.7** °F
